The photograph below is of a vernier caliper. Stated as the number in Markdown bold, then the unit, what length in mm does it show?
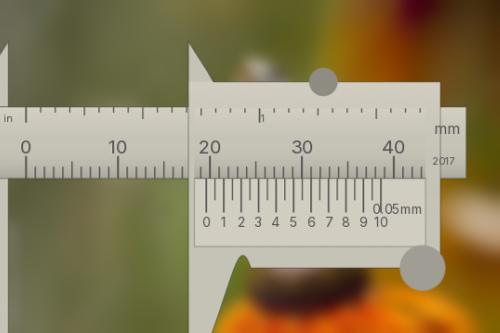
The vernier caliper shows **19.6** mm
